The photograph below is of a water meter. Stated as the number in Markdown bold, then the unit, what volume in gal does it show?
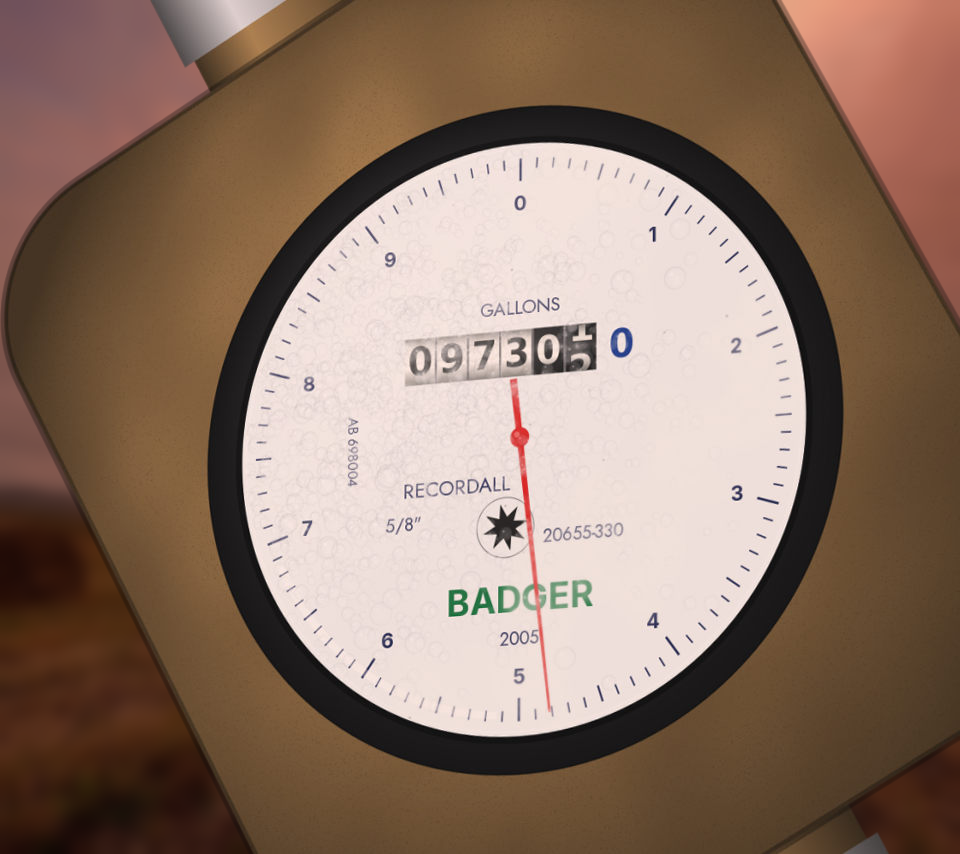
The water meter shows **973014.8** gal
